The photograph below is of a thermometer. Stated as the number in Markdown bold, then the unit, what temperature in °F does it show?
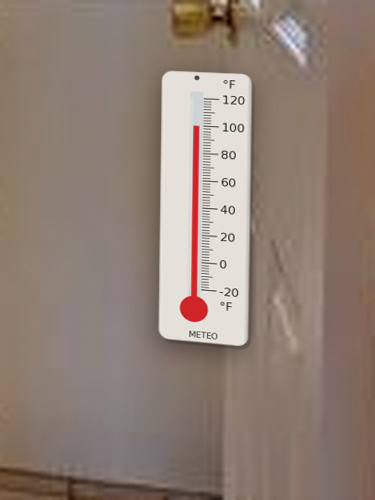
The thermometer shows **100** °F
